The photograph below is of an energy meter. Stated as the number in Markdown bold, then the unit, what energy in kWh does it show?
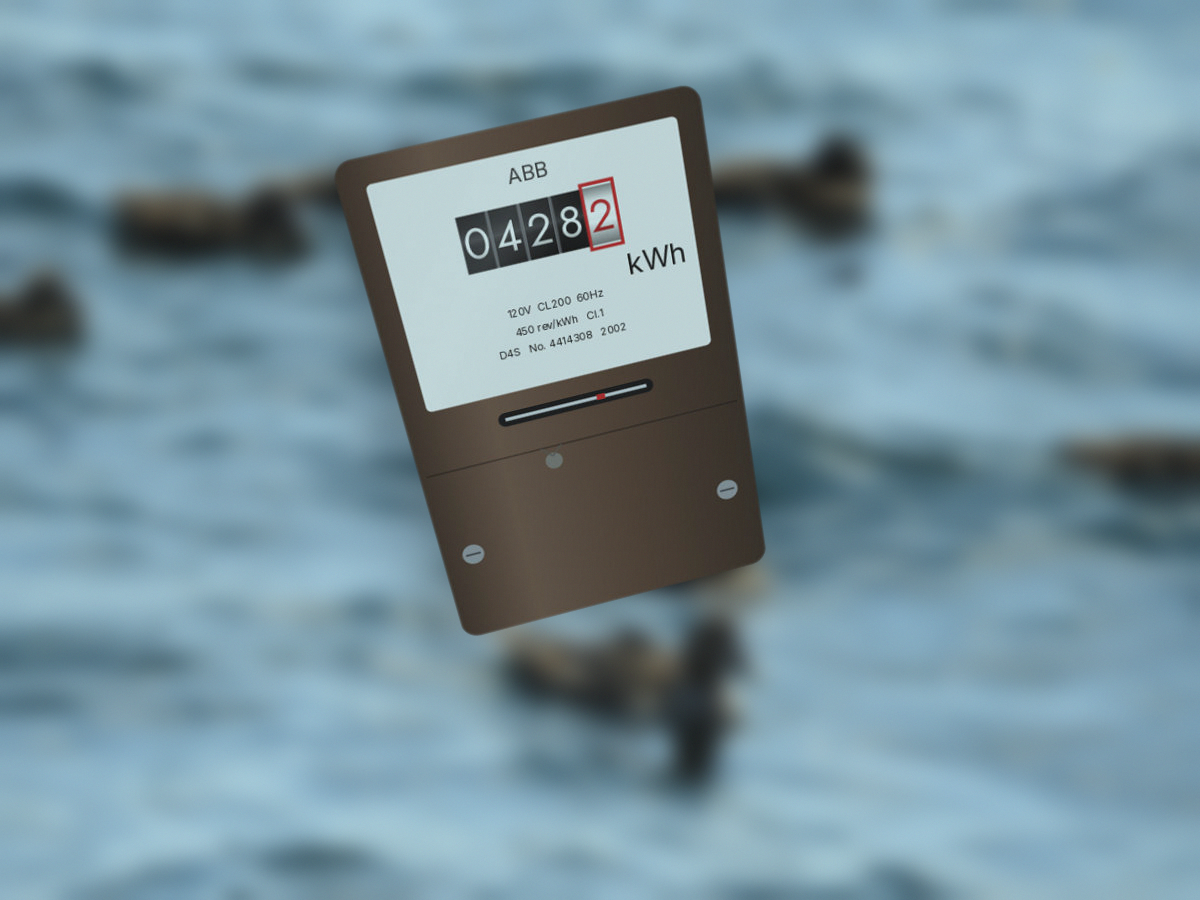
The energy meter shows **428.2** kWh
